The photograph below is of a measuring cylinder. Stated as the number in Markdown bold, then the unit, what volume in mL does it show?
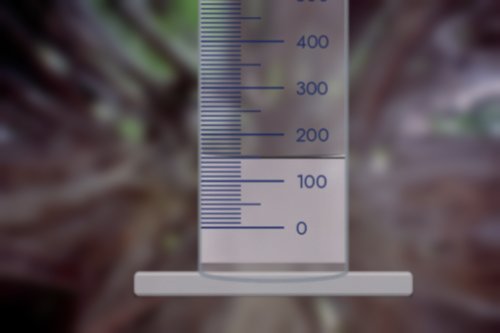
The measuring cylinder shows **150** mL
